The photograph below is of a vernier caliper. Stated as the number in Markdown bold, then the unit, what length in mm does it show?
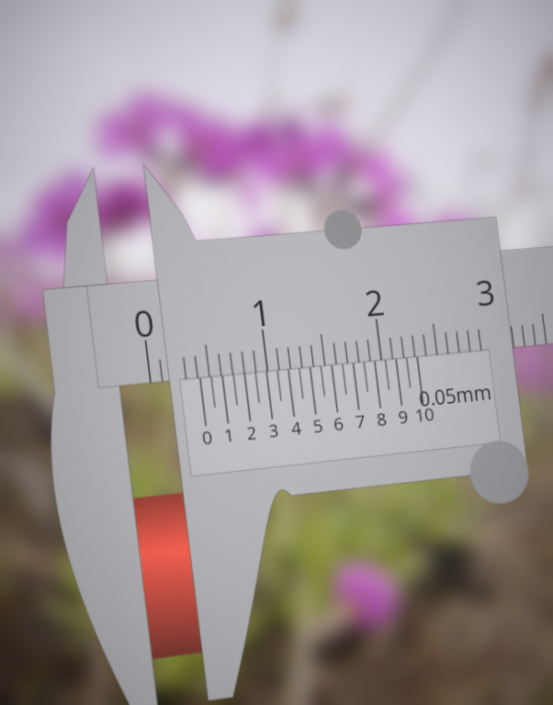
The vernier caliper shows **4.2** mm
